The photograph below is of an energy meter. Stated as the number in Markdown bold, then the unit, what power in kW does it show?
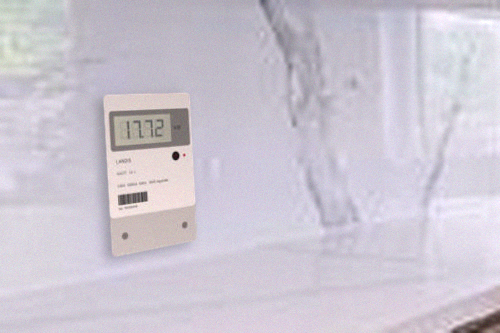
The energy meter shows **17.72** kW
